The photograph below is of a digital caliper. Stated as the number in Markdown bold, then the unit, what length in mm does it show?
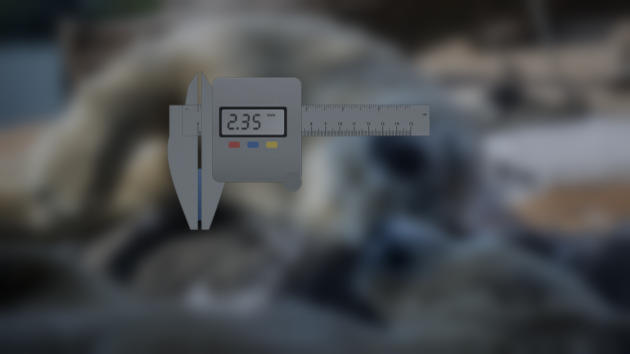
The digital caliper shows **2.35** mm
